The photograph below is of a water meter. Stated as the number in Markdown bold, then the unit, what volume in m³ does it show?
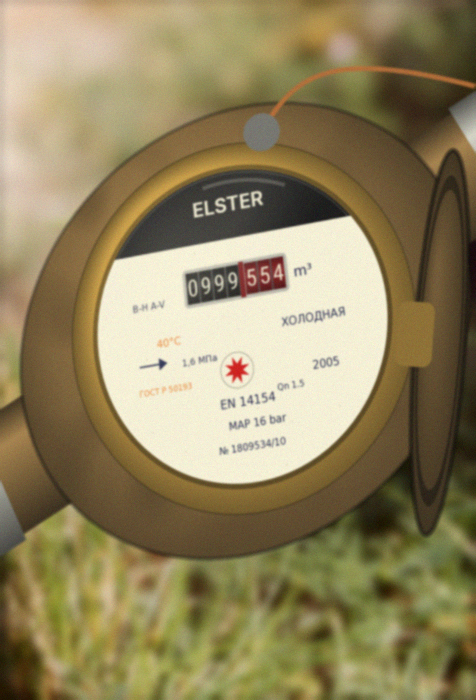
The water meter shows **999.554** m³
